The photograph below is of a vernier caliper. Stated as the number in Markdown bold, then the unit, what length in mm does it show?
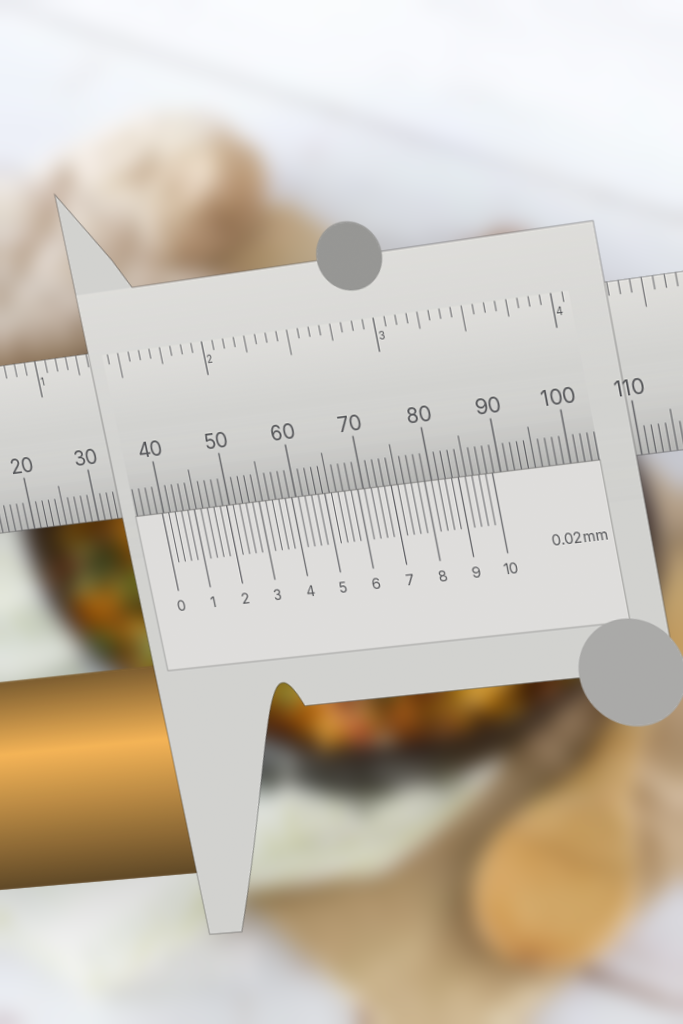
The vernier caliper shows **39.8** mm
